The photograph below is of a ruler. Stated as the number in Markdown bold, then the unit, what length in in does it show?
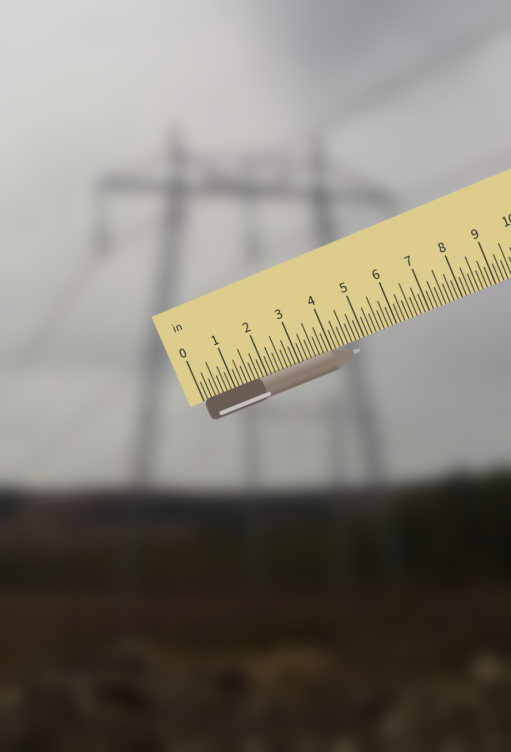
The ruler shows **4.75** in
